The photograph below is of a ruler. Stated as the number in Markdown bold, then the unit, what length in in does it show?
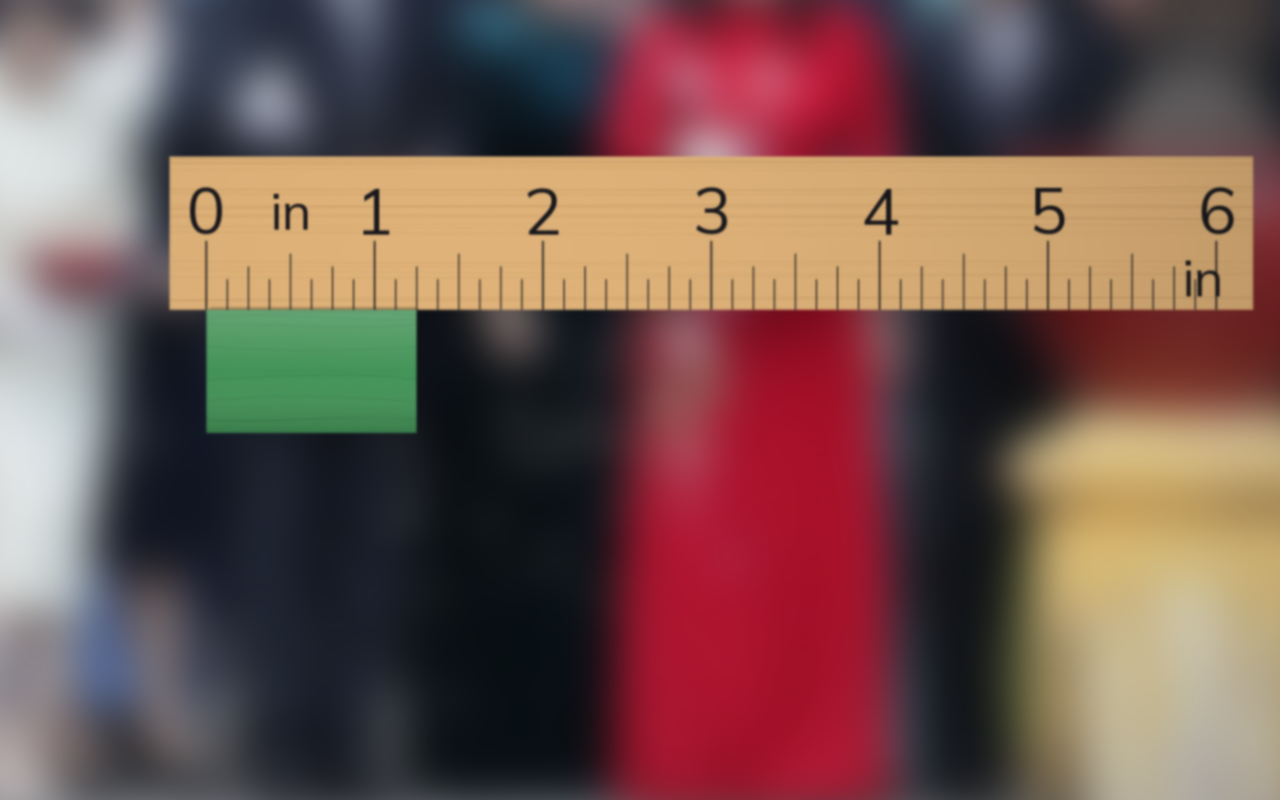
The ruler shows **1.25** in
